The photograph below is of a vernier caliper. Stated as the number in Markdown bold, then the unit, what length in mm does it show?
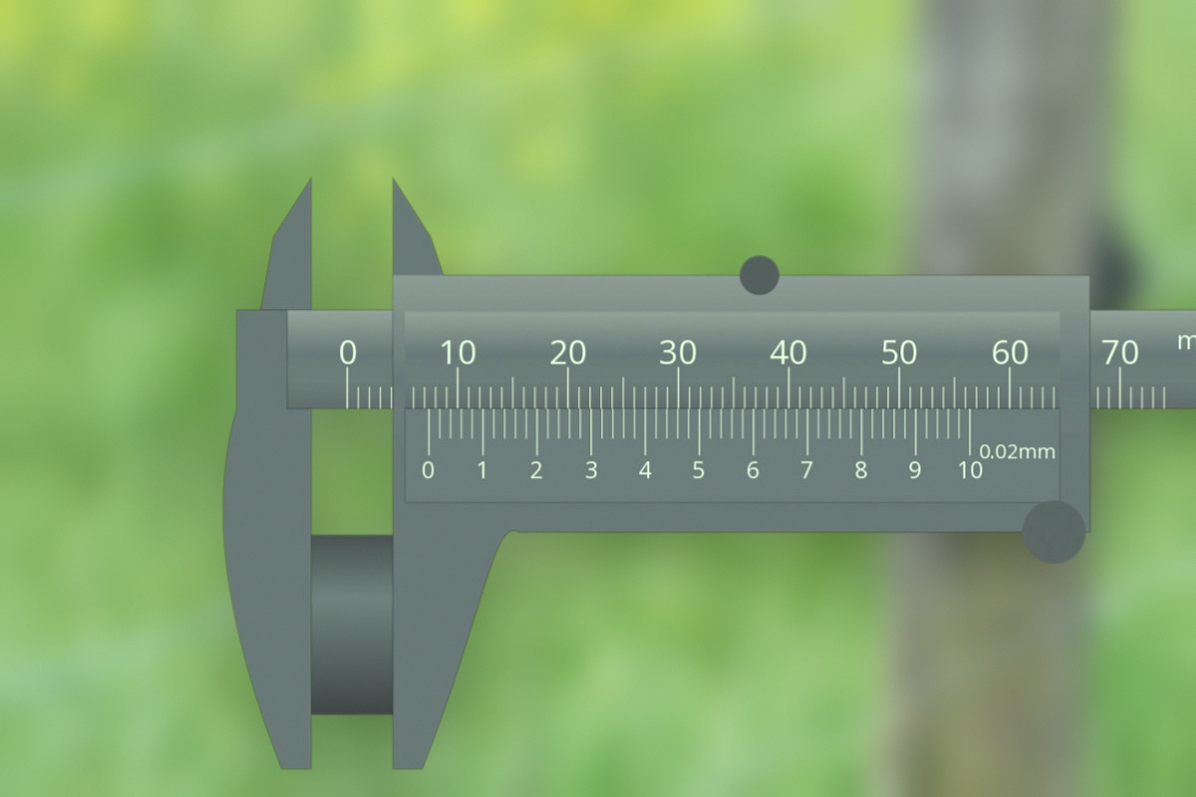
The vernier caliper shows **7.4** mm
